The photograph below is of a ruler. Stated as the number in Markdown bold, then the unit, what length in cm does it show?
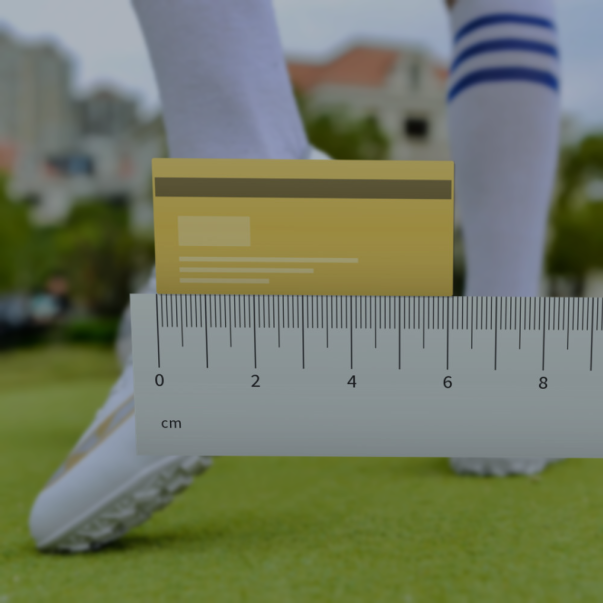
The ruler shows **6.1** cm
